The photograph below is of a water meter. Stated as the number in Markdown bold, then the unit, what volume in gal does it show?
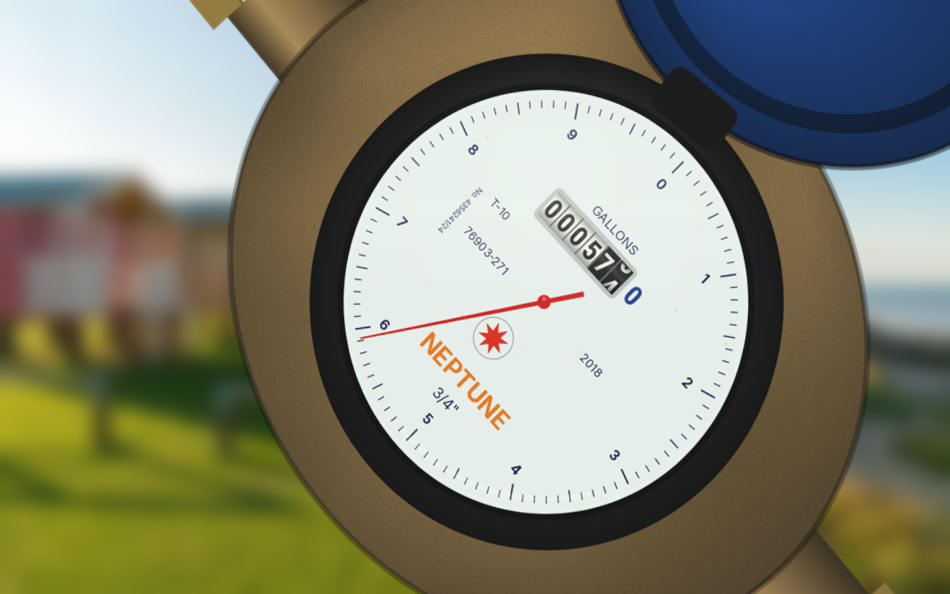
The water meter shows **5735.9** gal
